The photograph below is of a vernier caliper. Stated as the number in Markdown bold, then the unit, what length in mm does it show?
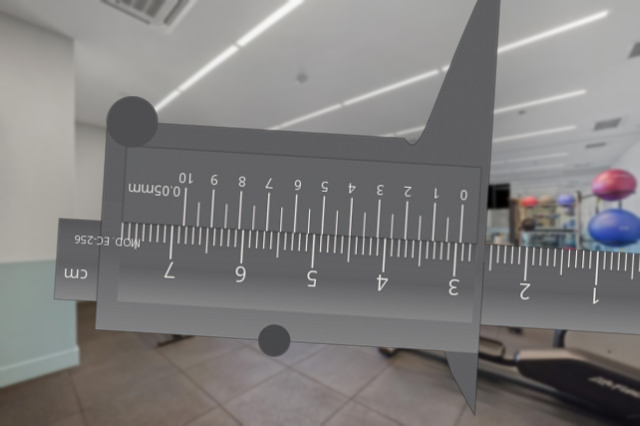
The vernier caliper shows **29.4** mm
